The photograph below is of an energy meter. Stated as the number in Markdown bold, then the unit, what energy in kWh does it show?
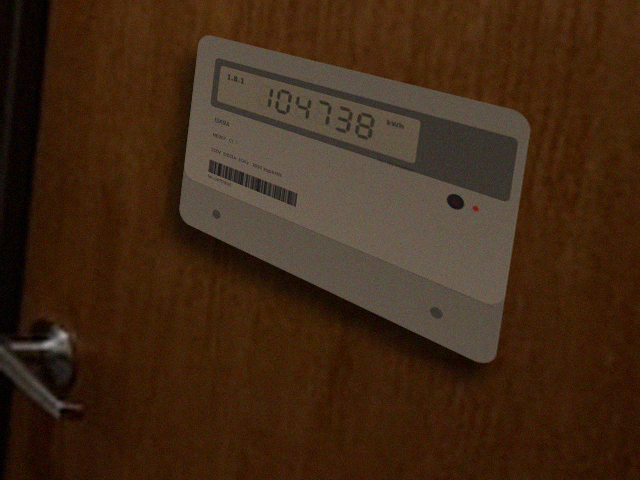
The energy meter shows **104738** kWh
